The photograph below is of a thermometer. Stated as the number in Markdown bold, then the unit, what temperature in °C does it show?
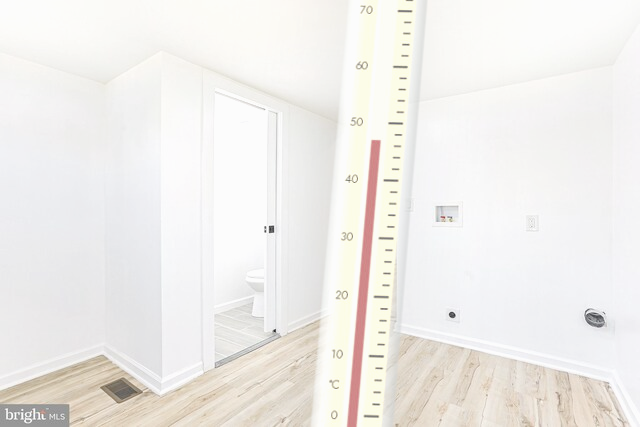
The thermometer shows **47** °C
